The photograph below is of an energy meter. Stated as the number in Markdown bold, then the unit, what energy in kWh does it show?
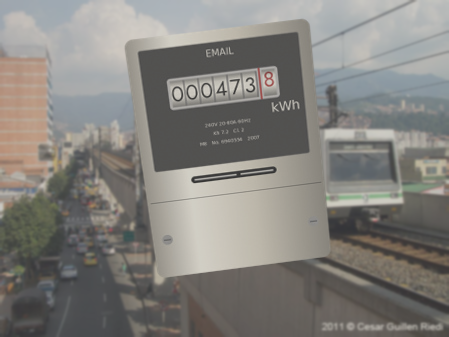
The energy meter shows **473.8** kWh
